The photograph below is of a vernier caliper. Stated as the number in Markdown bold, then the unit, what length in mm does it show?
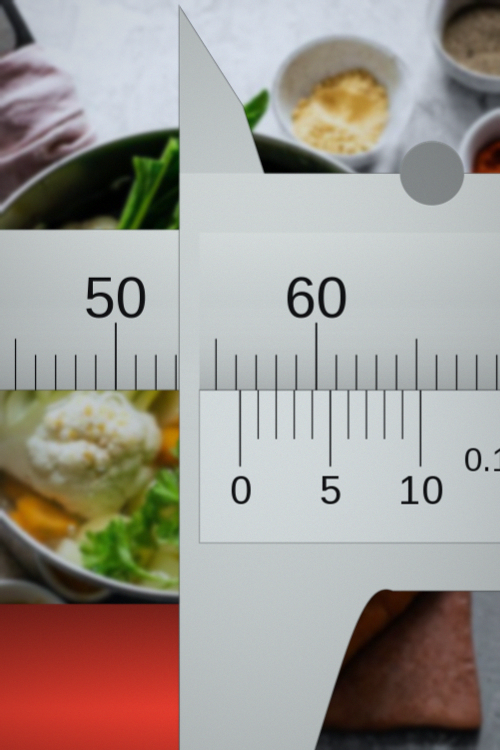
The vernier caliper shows **56.2** mm
